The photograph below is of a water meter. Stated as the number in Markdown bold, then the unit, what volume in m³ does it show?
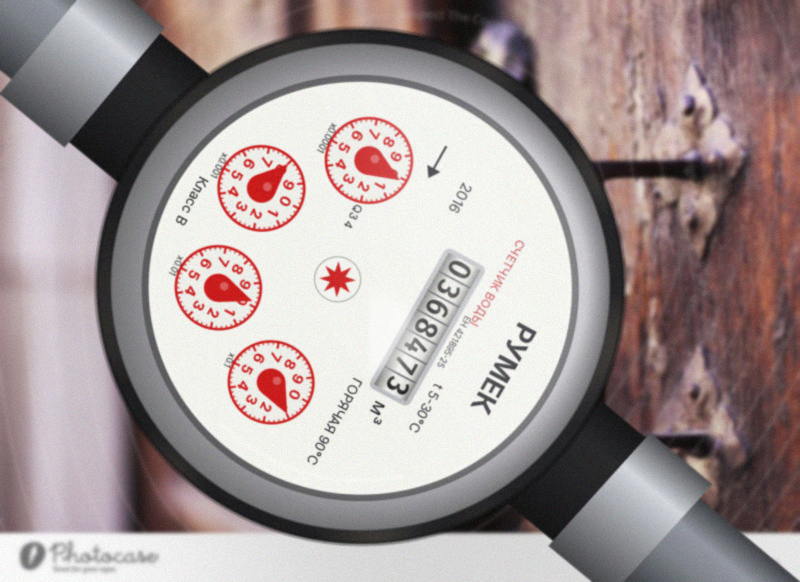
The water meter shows **368473.0980** m³
